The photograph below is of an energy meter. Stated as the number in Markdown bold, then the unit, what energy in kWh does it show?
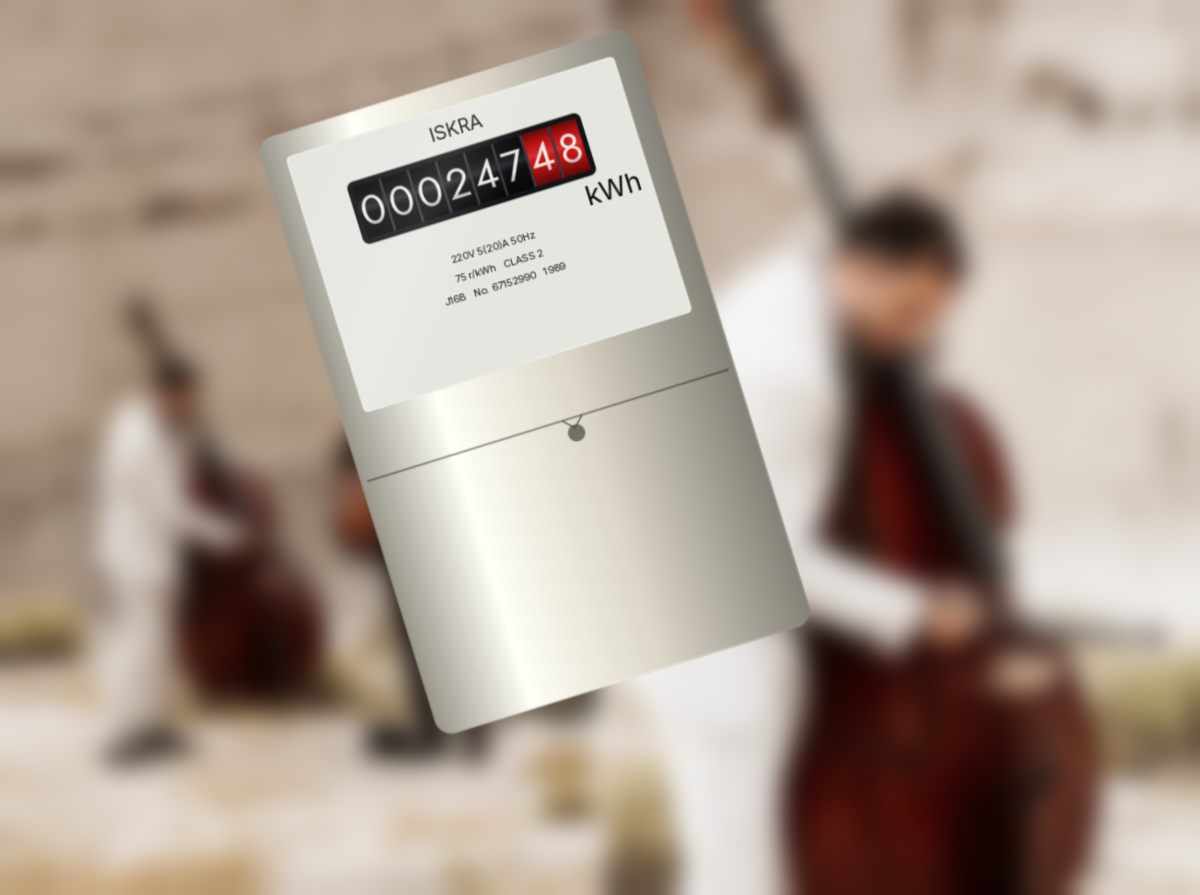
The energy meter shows **247.48** kWh
